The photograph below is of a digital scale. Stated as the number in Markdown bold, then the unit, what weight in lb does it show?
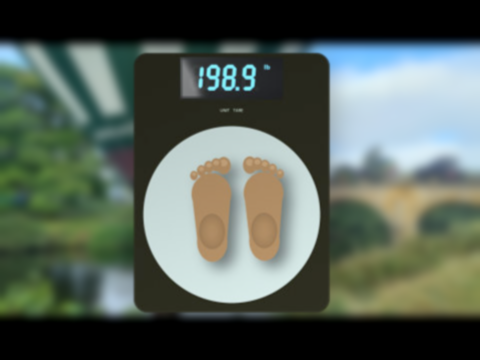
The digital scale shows **198.9** lb
